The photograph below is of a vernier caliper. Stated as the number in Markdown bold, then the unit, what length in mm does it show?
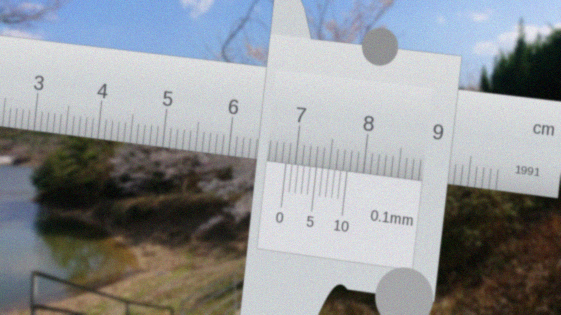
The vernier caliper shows **68.6** mm
